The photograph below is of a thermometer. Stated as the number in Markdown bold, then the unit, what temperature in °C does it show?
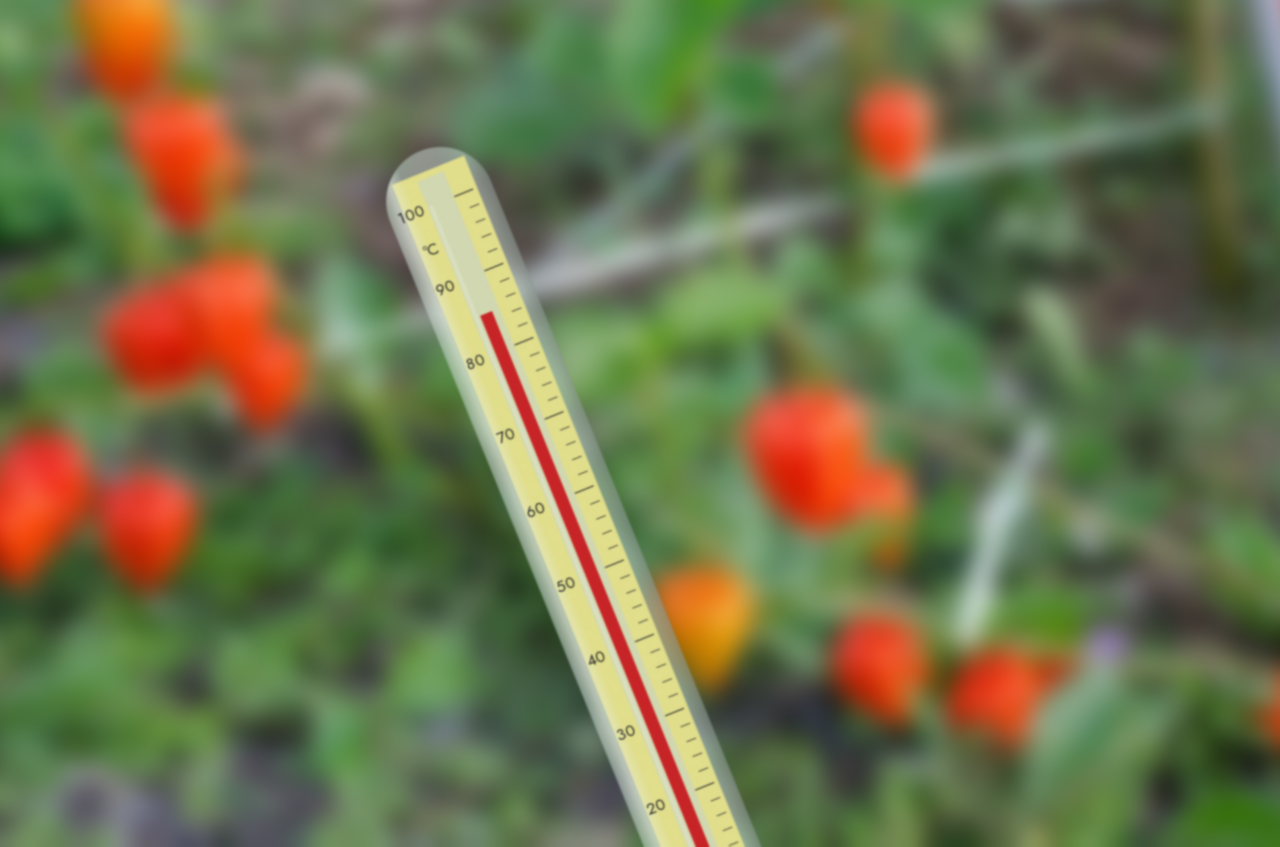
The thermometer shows **85** °C
